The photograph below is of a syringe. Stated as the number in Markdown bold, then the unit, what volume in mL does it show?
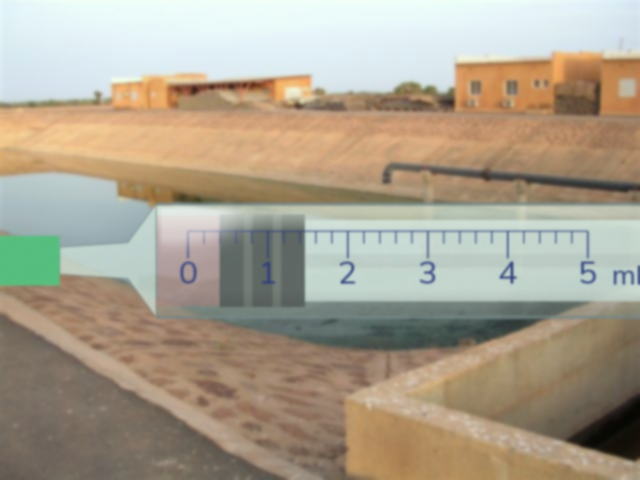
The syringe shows **0.4** mL
